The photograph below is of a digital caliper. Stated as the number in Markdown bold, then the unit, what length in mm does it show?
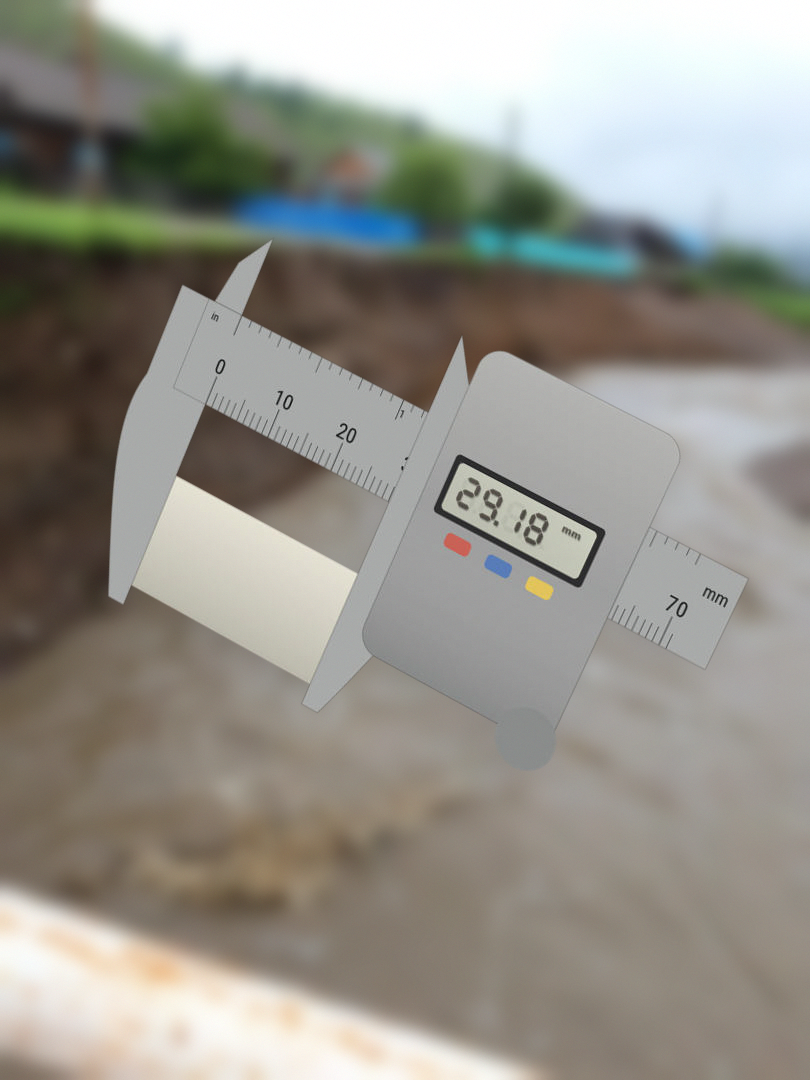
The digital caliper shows **29.18** mm
